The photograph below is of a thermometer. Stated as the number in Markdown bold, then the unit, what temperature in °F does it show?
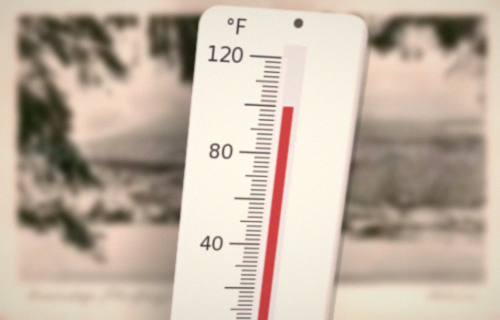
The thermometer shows **100** °F
